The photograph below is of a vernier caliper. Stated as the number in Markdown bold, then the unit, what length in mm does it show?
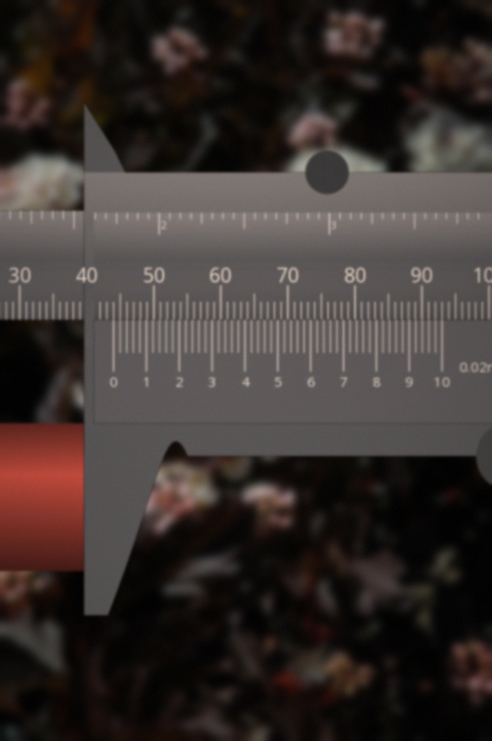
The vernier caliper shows **44.0** mm
